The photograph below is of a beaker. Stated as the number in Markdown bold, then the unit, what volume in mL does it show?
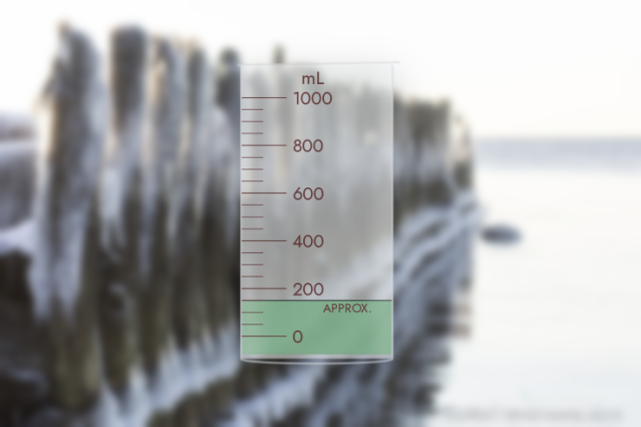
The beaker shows **150** mL
